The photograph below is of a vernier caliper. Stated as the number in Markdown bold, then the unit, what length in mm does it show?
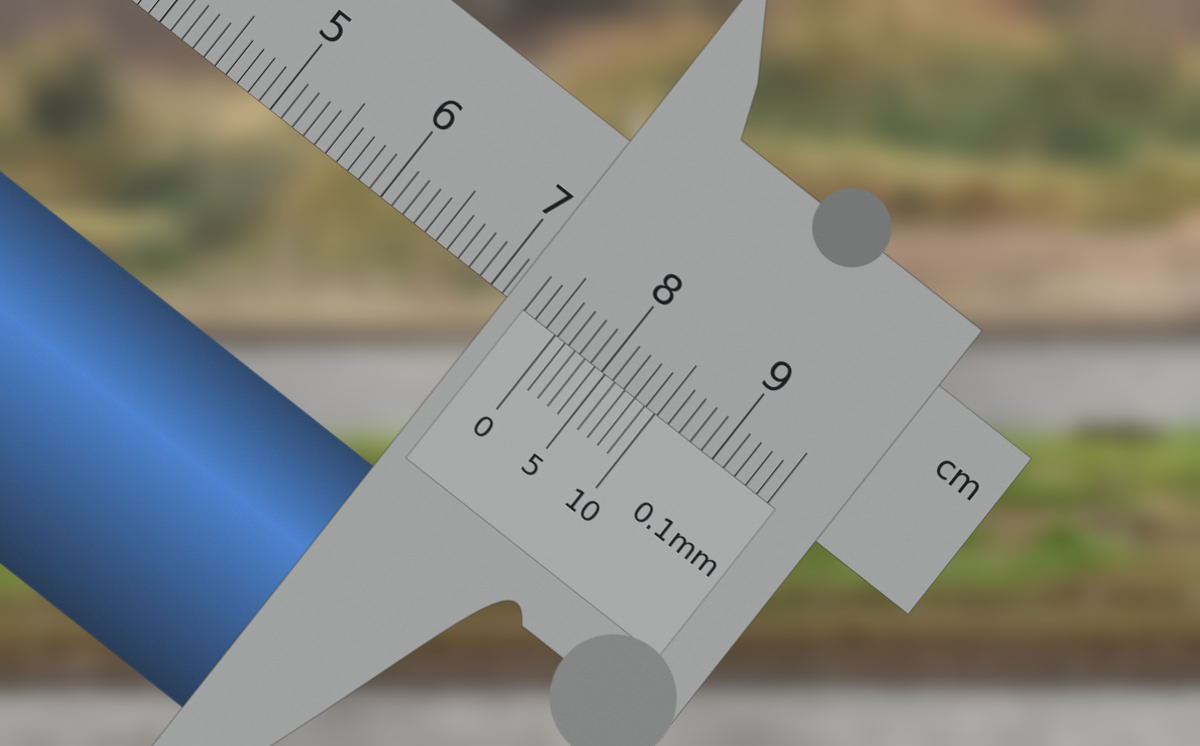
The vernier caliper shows **75.8** mm
